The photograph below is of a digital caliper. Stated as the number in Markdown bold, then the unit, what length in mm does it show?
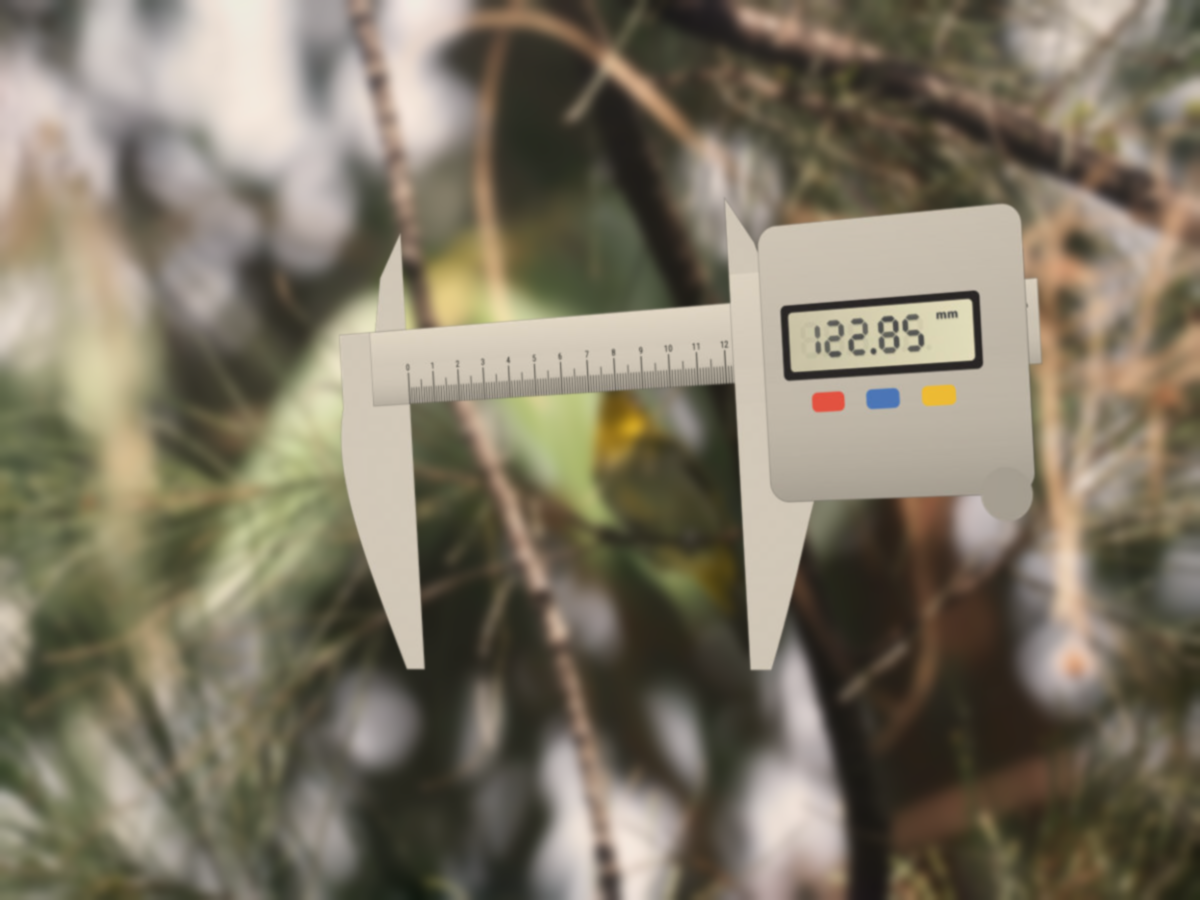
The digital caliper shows **122.85** mm
